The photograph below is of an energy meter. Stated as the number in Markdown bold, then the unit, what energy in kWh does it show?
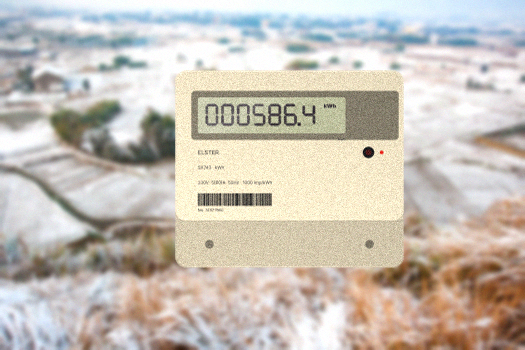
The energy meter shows **586.4** kWh
